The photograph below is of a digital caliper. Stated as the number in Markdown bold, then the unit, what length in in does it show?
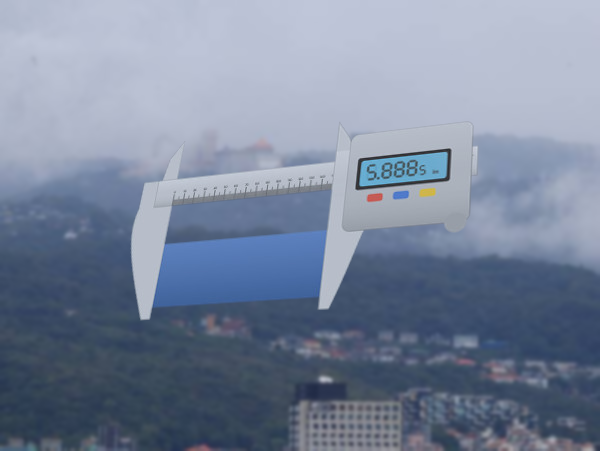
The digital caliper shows **5.8885** in
